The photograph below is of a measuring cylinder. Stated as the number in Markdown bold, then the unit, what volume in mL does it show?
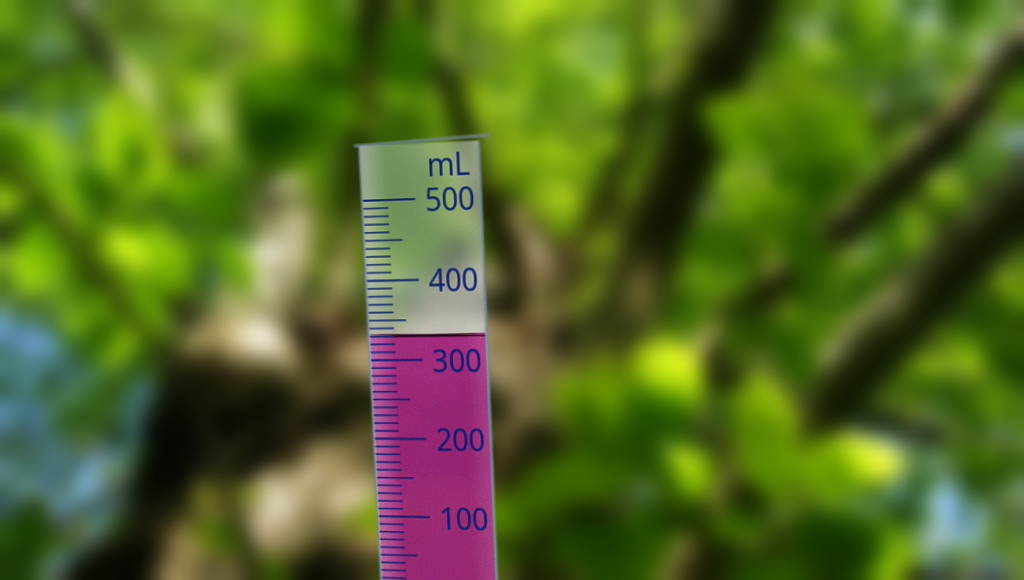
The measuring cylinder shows **330** mL
